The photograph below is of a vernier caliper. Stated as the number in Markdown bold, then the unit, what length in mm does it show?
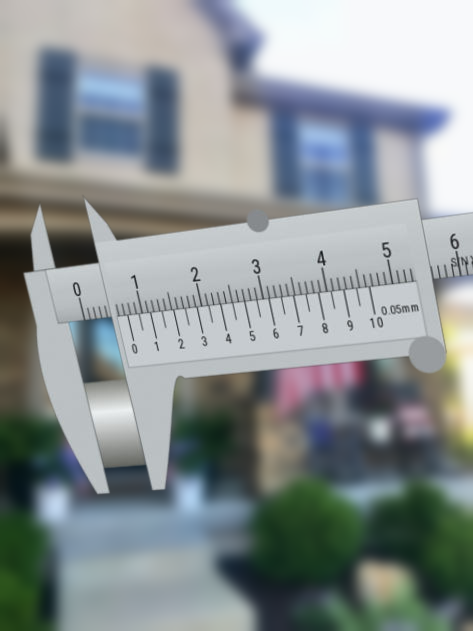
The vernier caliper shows **7.5** mm
